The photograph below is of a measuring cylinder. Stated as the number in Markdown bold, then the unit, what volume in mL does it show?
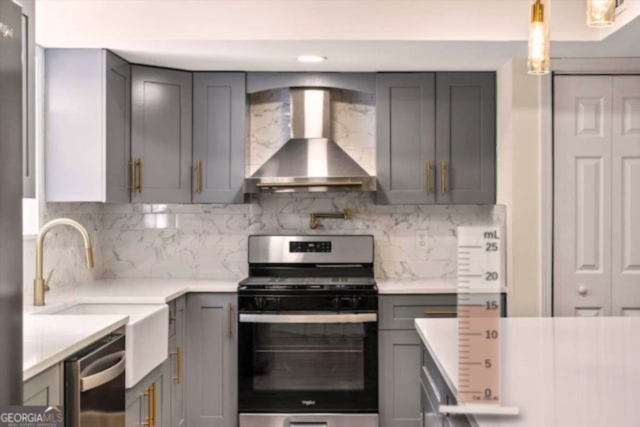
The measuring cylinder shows **15** mL
